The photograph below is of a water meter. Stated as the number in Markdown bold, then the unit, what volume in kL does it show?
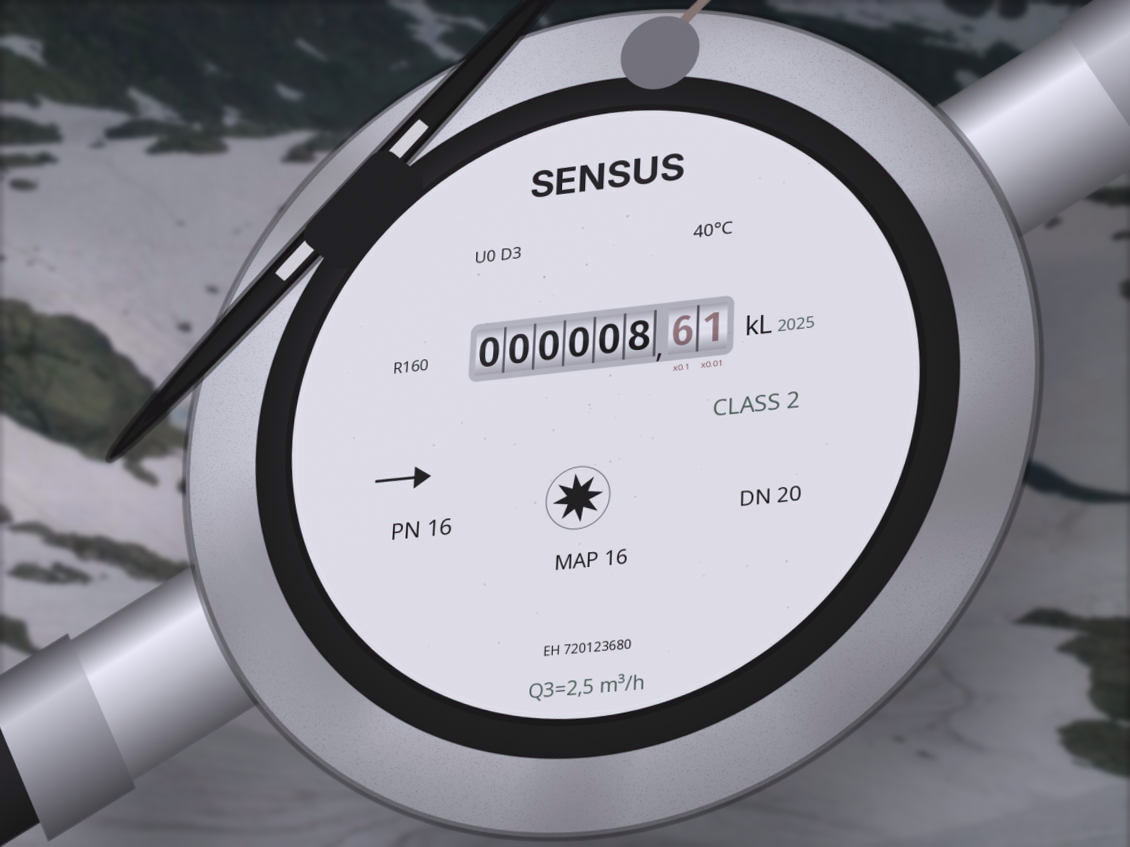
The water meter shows **8.61** kL
